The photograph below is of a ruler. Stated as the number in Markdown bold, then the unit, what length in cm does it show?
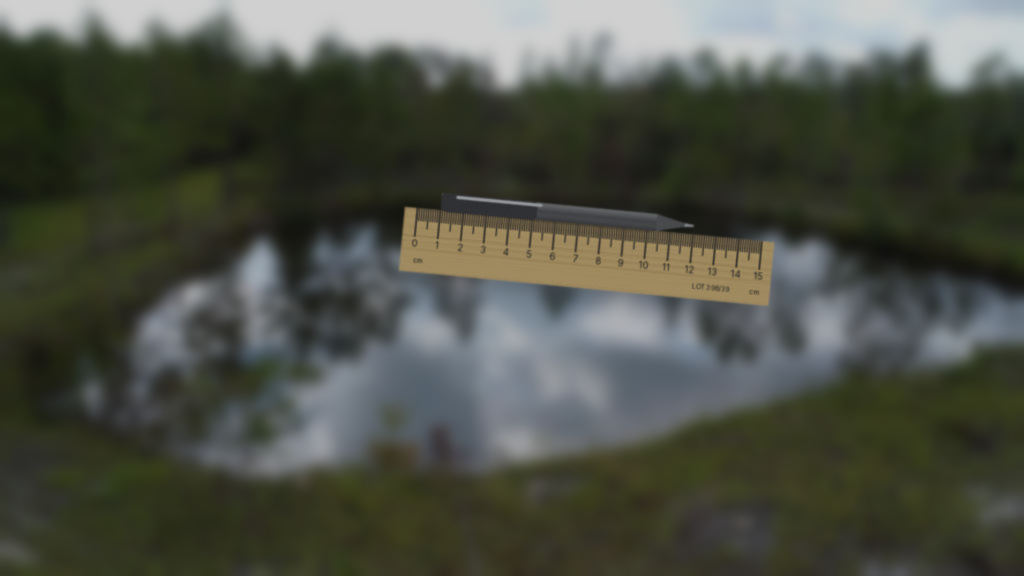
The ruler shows **11** cm
